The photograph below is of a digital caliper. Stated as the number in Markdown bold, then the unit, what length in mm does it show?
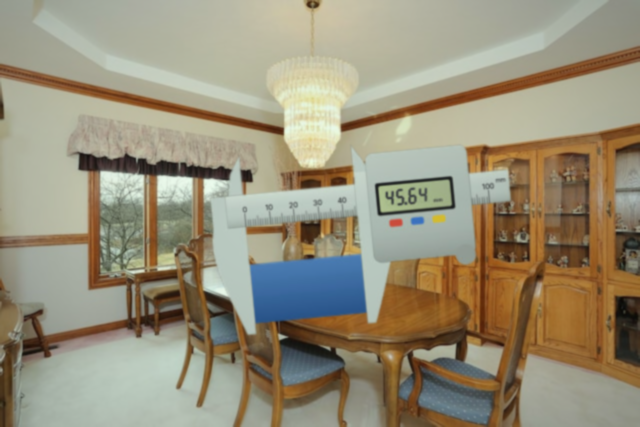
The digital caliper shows **45.64** mm
